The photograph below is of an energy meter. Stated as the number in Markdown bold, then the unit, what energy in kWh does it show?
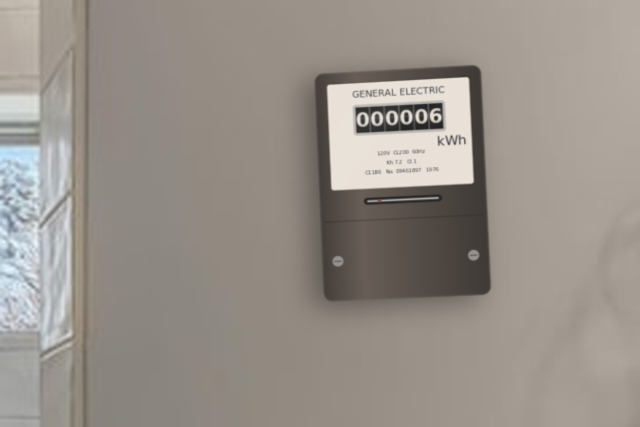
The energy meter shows **6** kWh
